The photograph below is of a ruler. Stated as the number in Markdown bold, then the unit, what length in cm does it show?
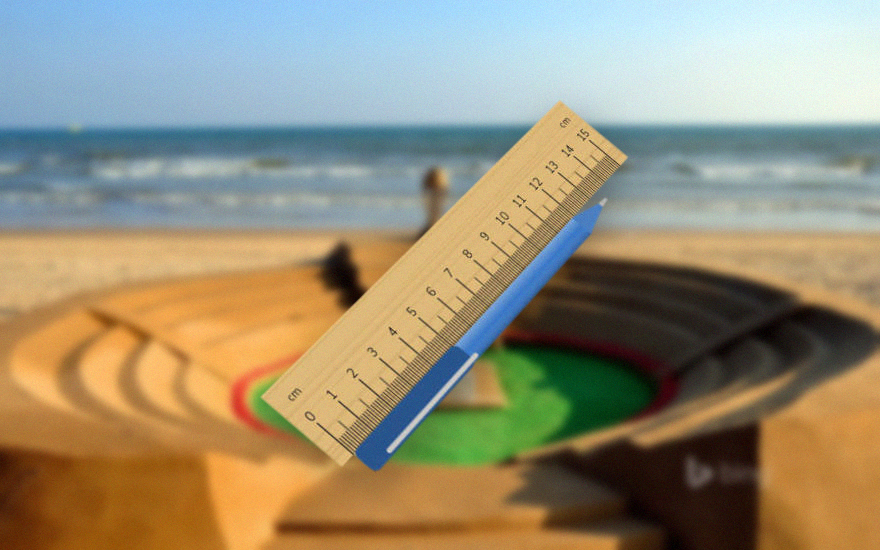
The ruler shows **13.5** cm
